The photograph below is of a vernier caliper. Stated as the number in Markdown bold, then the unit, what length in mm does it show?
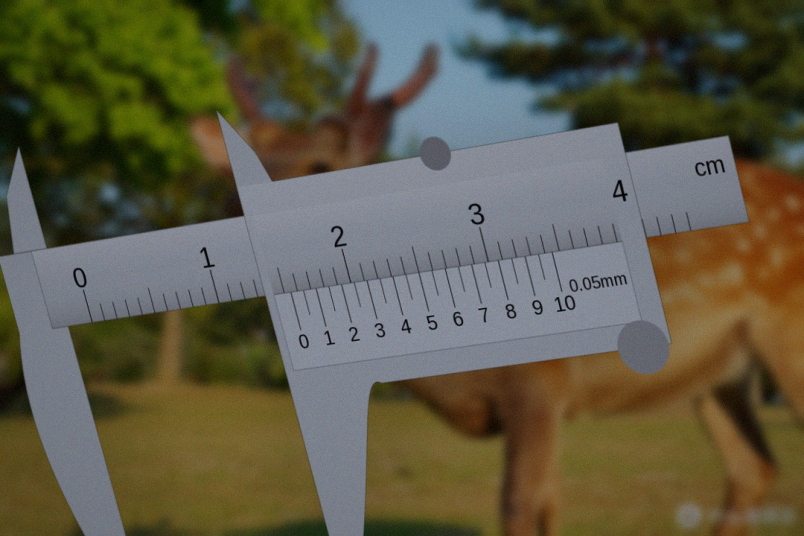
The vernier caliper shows **15.5** mm
